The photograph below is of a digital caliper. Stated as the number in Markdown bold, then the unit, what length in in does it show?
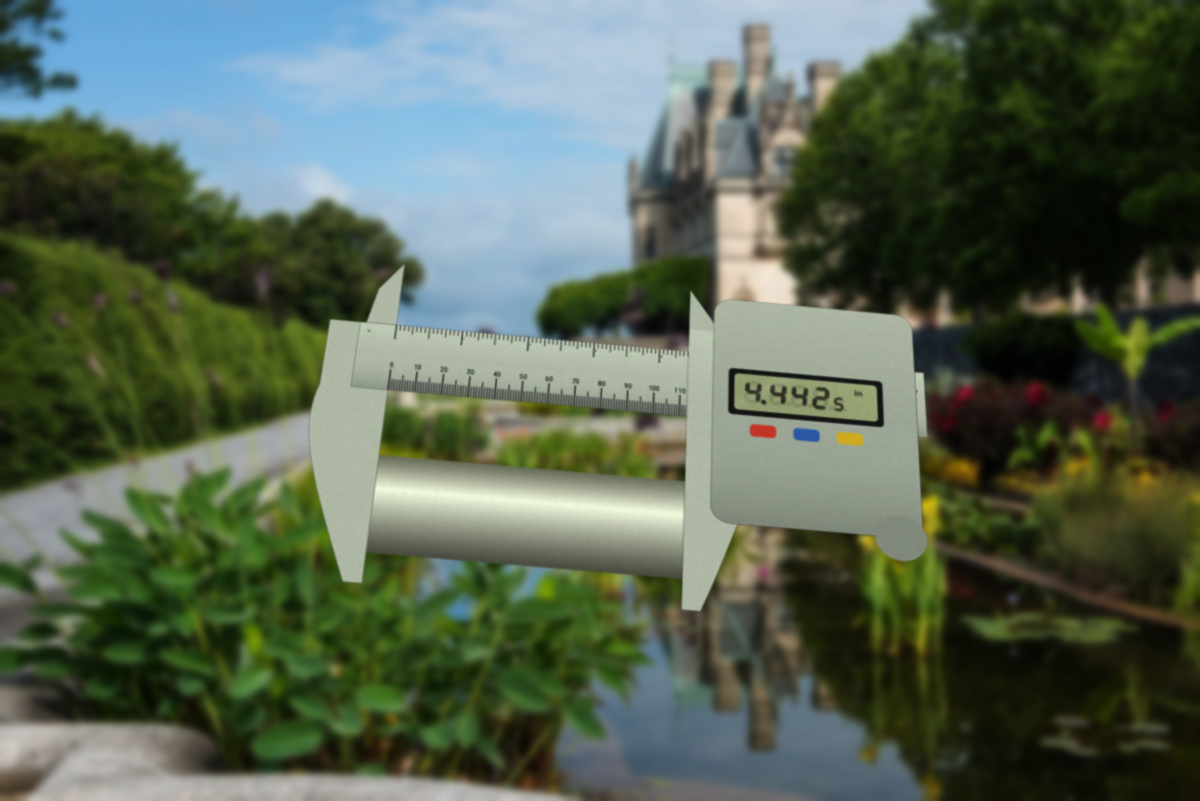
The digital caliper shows **4.4425** in
